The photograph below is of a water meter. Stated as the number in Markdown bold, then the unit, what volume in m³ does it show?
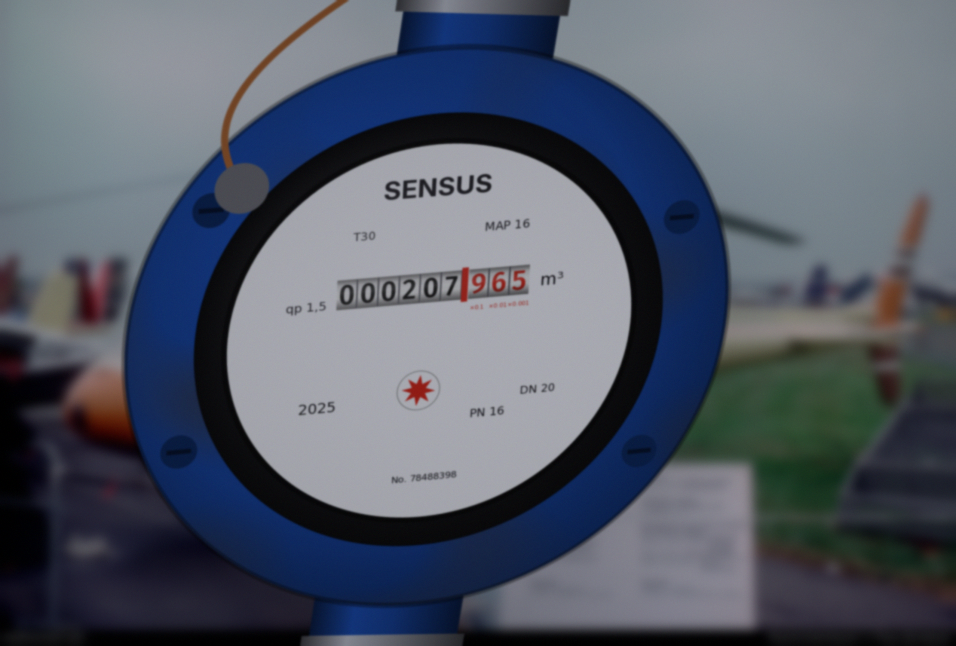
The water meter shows **207.965** m³
